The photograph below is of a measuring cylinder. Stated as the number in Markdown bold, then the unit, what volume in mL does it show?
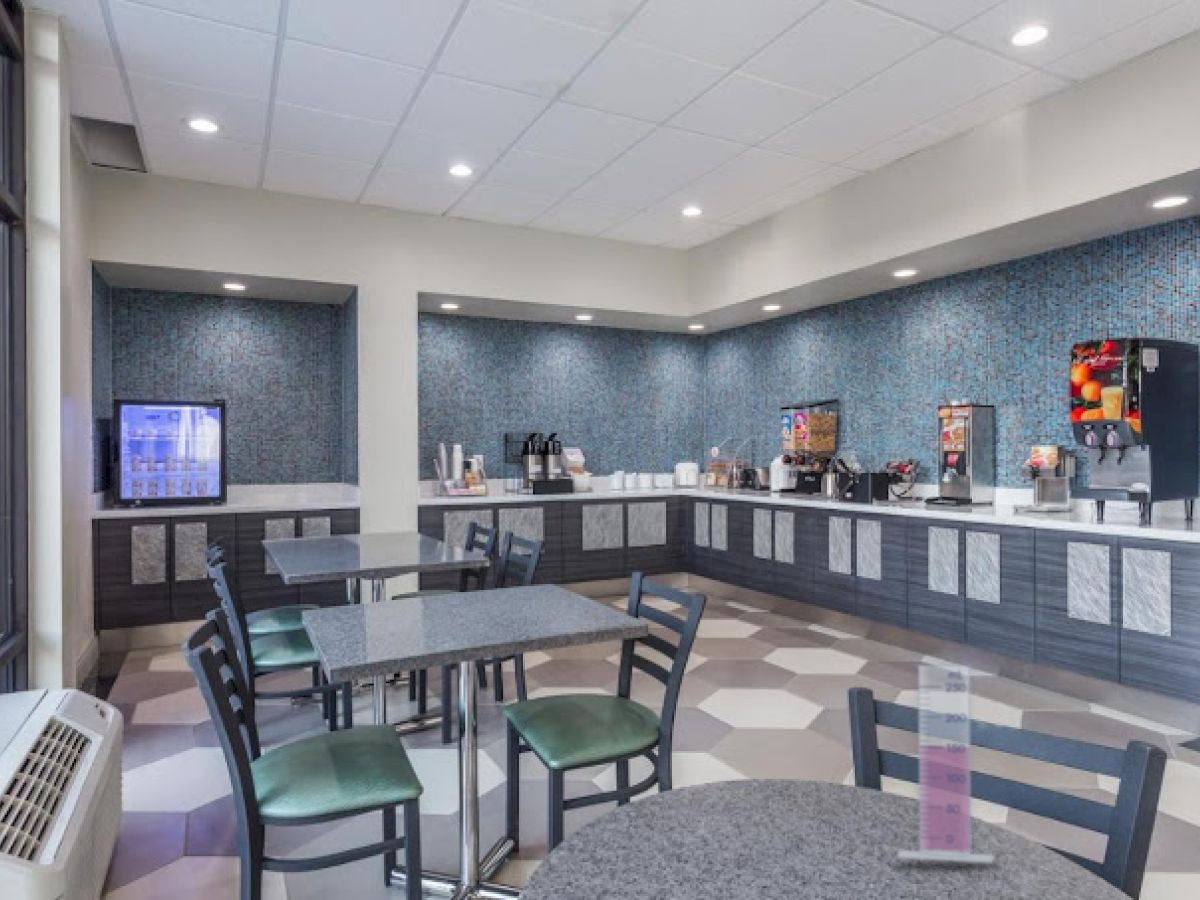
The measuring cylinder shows **150** mL
